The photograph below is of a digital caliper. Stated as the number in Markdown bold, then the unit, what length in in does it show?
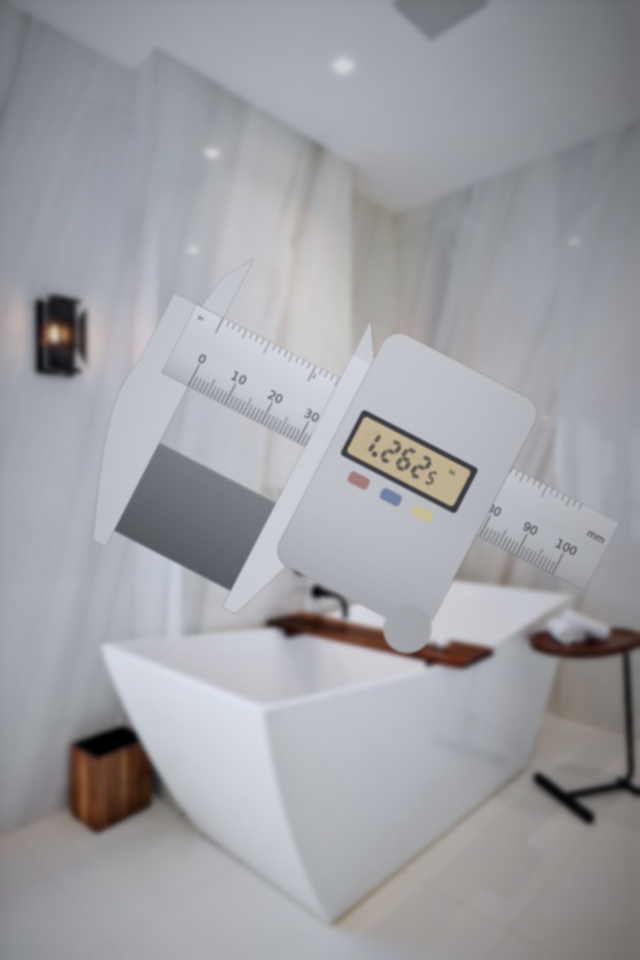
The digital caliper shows **1.2625** in
